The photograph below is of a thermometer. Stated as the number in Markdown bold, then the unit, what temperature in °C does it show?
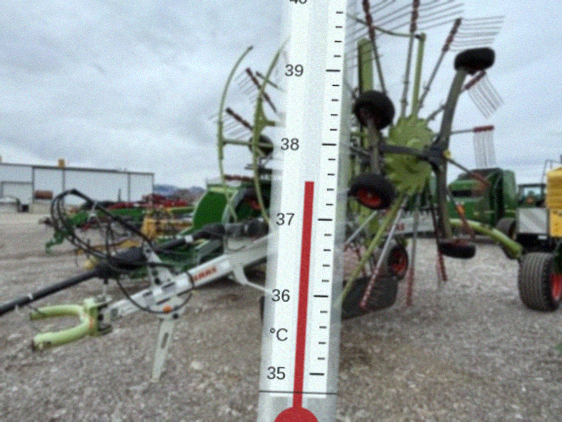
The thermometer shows **37.5** °C
